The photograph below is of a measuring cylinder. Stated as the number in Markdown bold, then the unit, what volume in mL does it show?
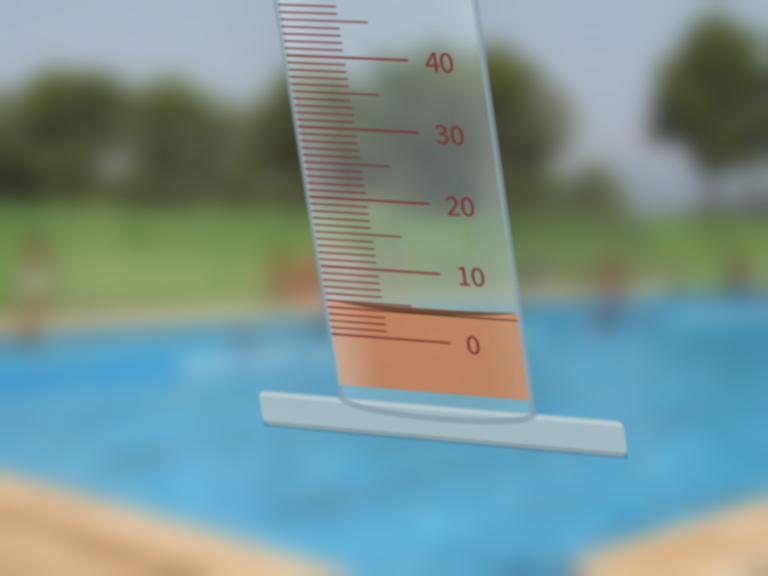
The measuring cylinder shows **4** mL
